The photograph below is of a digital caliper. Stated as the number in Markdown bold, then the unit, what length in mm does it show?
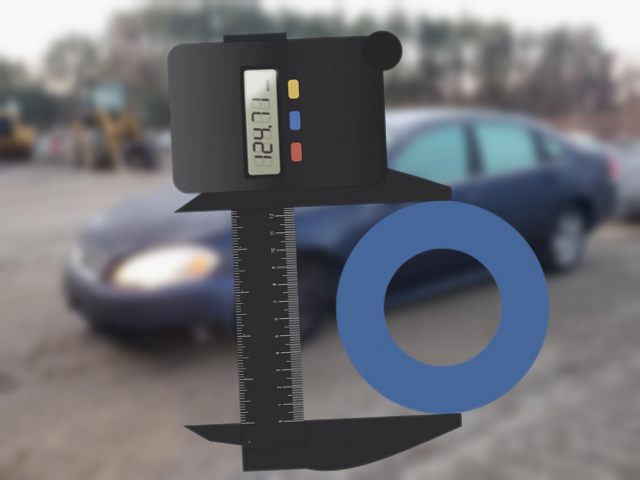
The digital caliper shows **124.71** mm
